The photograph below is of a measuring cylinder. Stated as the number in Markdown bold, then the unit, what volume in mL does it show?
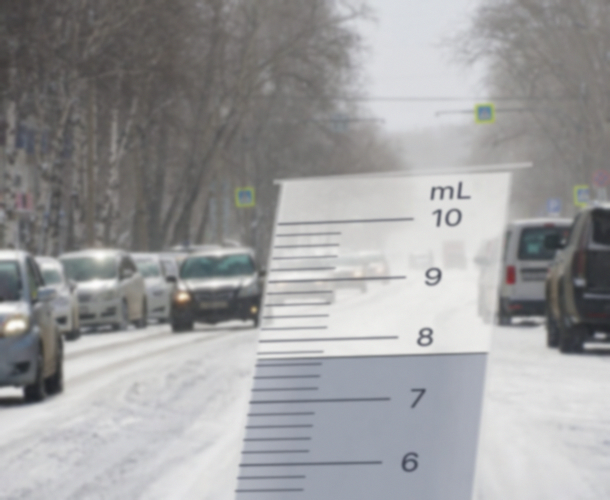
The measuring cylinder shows **7.7** mL
